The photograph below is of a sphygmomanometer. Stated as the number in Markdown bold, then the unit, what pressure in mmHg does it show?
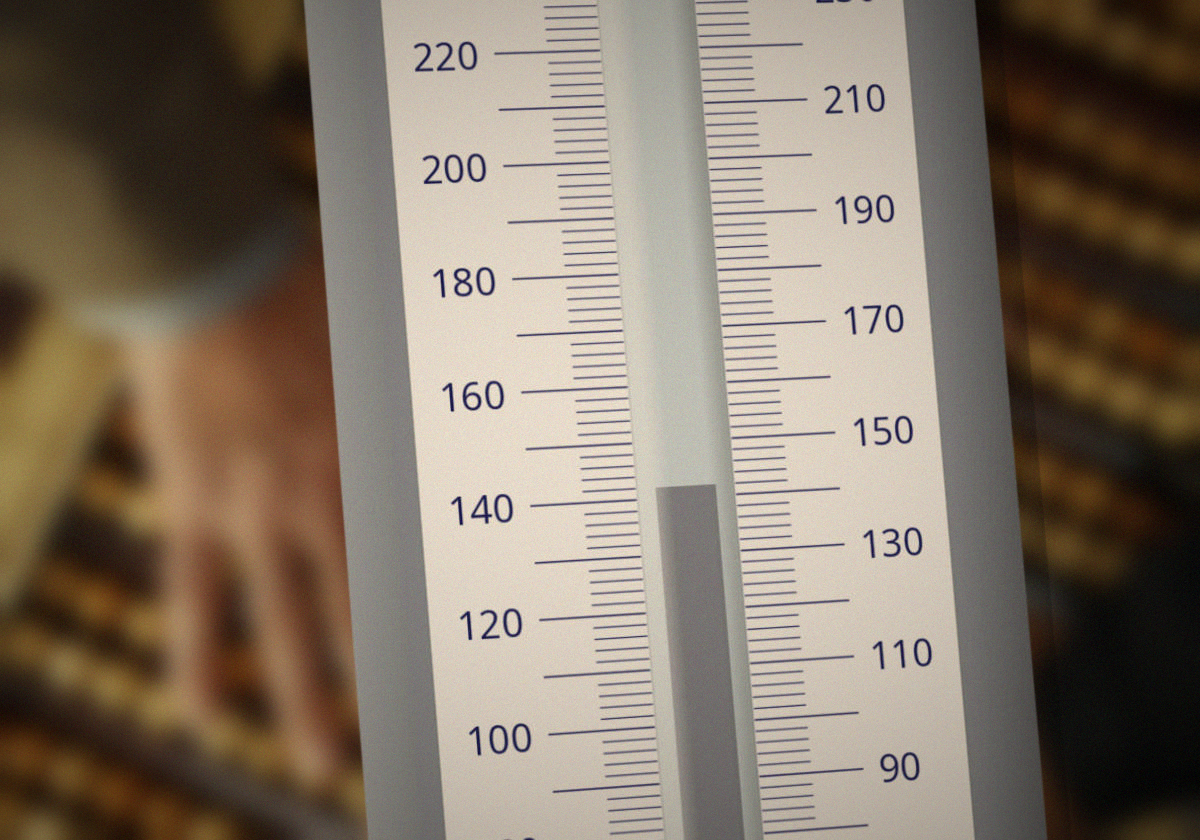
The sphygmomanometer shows **142** mmHg
